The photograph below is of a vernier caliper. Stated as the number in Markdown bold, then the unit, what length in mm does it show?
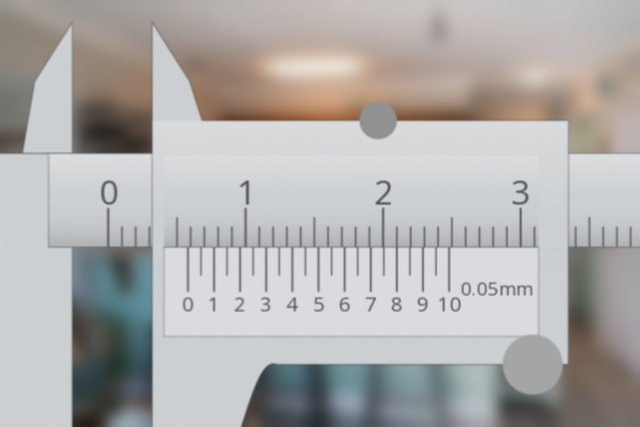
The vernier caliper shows **5.8** mm
